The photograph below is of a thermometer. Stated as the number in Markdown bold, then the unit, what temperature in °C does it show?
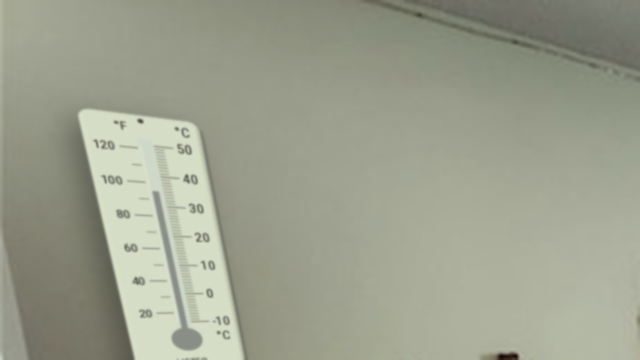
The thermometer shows **35** °C
